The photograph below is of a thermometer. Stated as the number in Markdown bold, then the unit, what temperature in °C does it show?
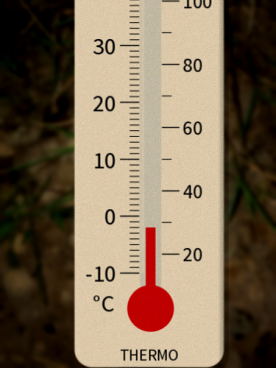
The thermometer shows **-2** °C
